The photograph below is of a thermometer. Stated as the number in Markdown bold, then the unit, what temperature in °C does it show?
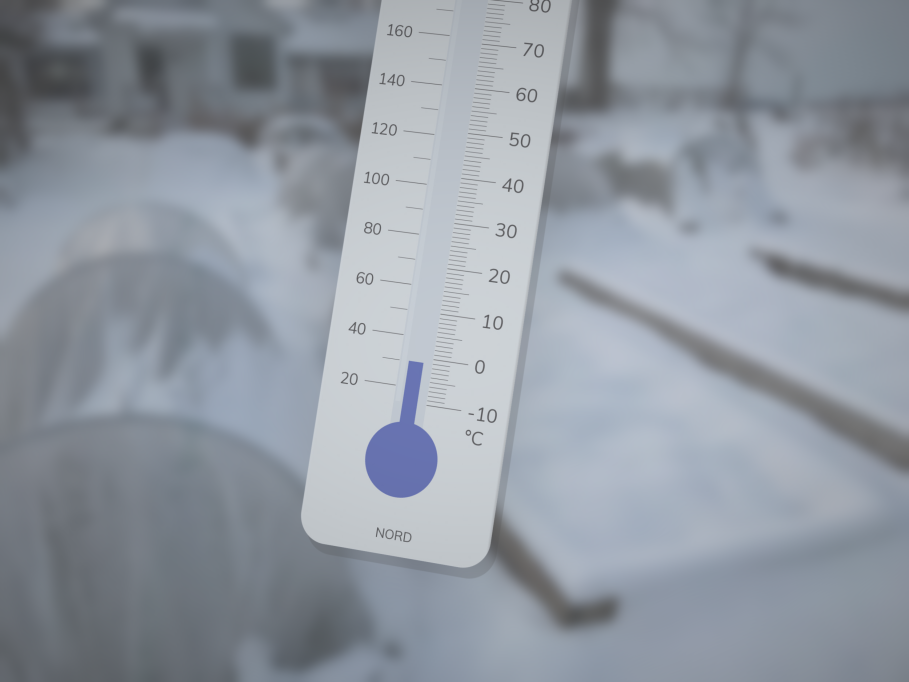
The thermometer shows **-1** °C
